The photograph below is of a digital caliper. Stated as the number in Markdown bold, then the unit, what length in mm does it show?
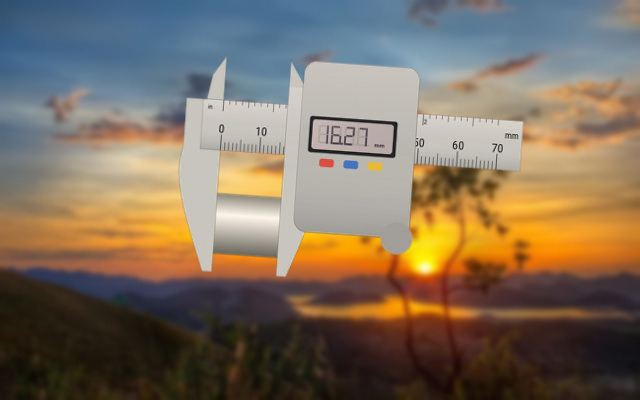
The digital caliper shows **16.27** mm
